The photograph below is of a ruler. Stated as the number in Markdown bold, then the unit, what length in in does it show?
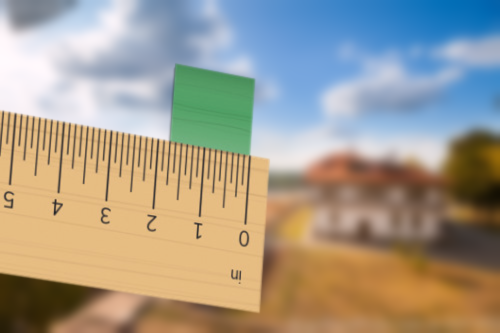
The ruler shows **1.75** in
